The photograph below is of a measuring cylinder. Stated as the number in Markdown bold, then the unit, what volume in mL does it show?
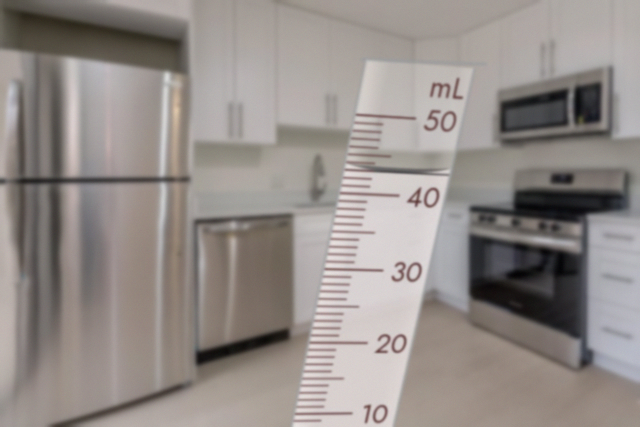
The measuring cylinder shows **43** mL
